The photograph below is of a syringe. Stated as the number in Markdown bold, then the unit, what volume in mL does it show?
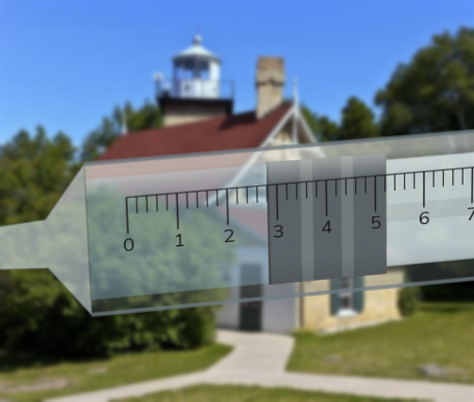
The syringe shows **2.8** mL
